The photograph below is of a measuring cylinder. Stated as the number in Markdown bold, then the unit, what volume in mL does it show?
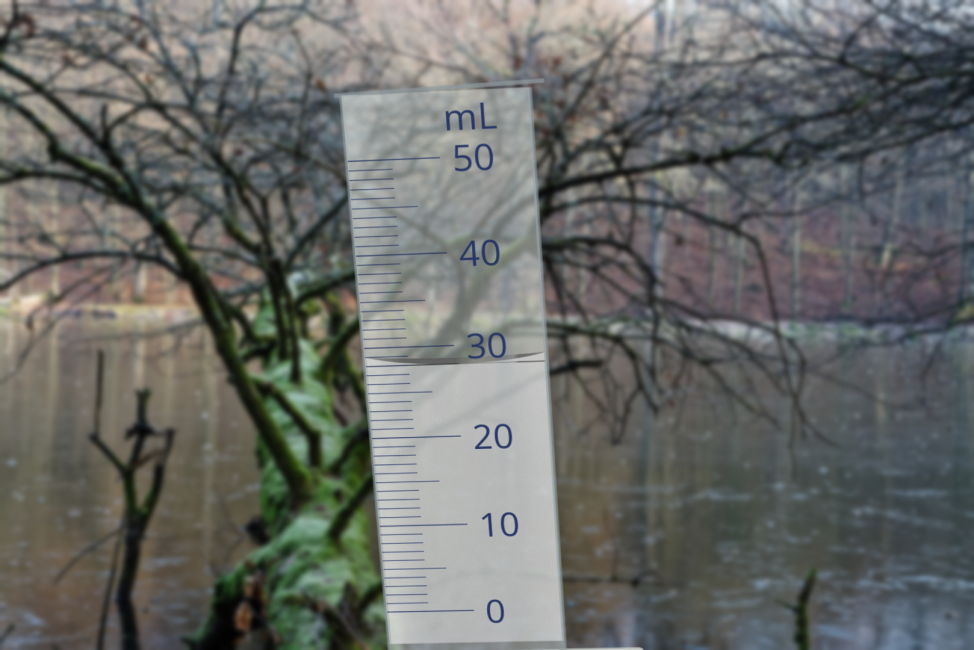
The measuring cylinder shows **28** mL
